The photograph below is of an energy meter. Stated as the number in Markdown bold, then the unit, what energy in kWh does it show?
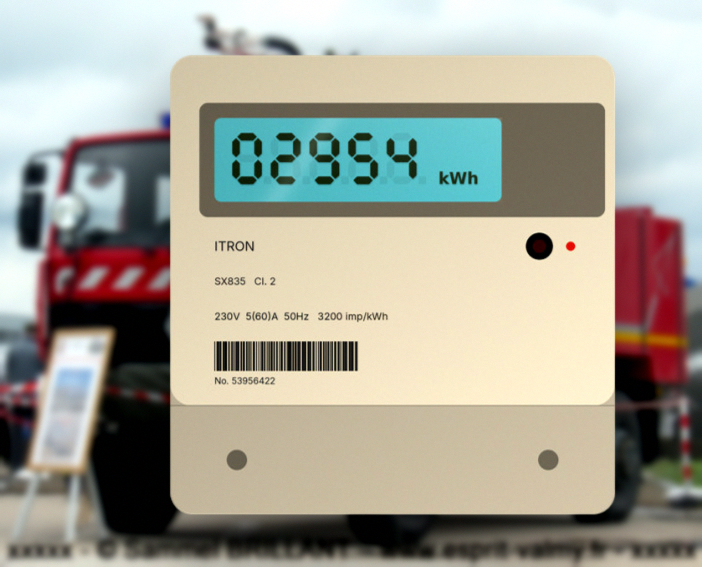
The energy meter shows **2954** kWh
